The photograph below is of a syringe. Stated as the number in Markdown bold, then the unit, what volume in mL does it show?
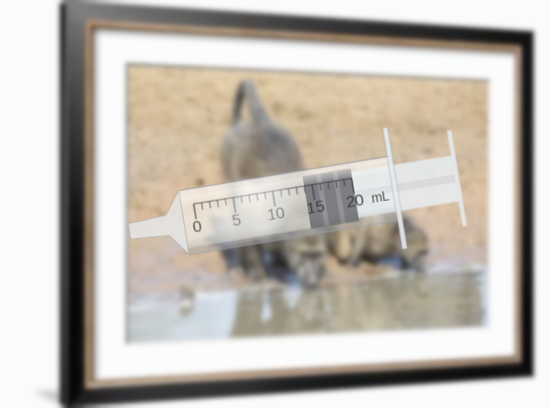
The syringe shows **14** mL
